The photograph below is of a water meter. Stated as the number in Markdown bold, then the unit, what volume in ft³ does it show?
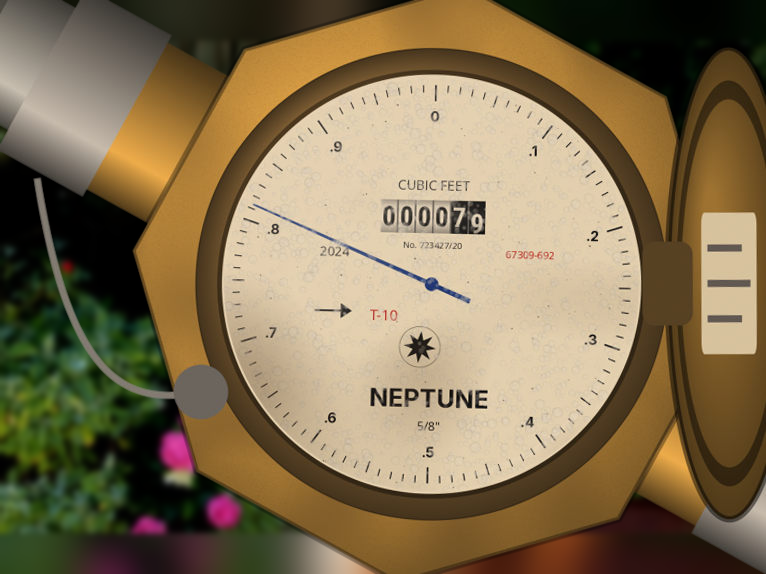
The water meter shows **78.81** ft³
